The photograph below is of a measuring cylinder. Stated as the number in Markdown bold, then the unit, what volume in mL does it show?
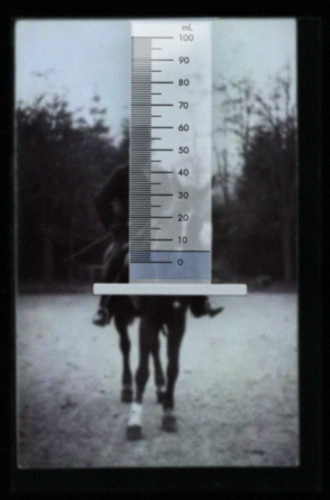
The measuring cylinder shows **5** mL
